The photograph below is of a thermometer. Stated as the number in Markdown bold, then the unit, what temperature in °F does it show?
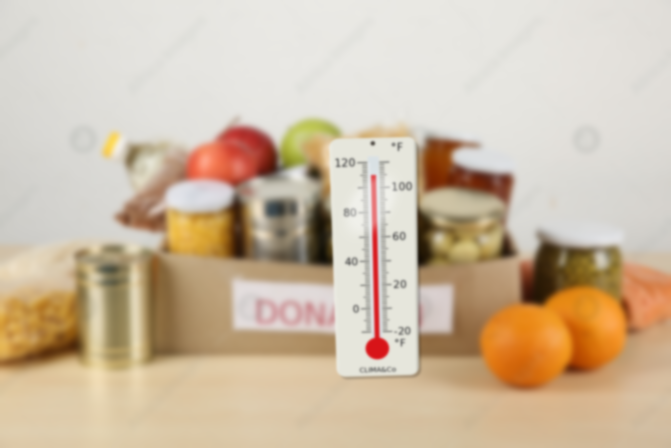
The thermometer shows **110** °F
